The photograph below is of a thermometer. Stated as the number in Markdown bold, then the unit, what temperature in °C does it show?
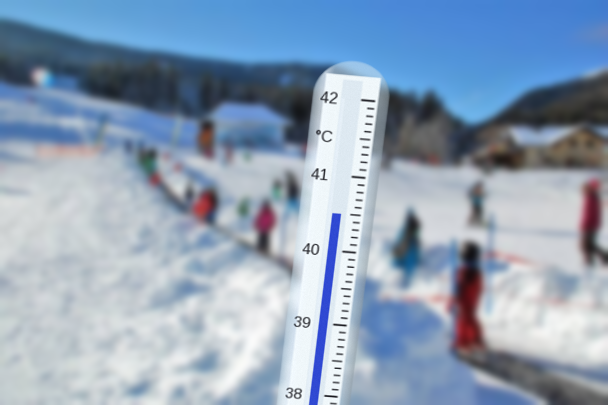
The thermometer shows **40.5** °C
